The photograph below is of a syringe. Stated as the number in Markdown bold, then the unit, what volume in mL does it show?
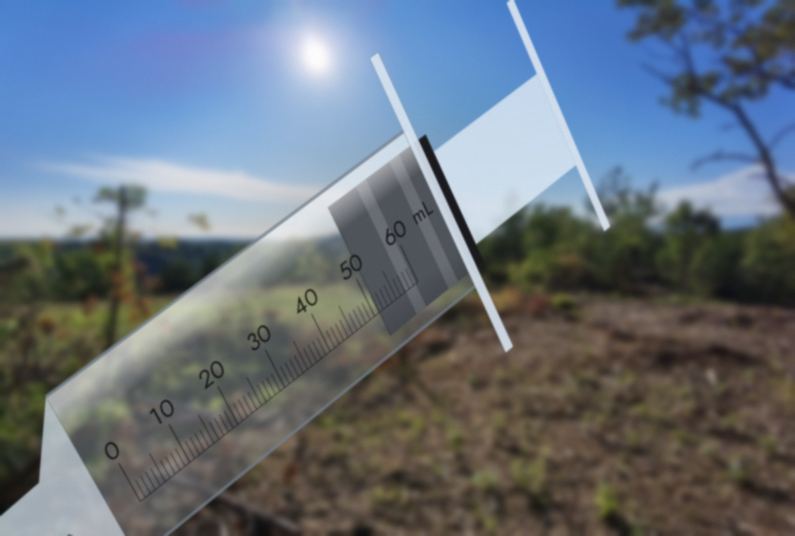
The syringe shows **51** mL
